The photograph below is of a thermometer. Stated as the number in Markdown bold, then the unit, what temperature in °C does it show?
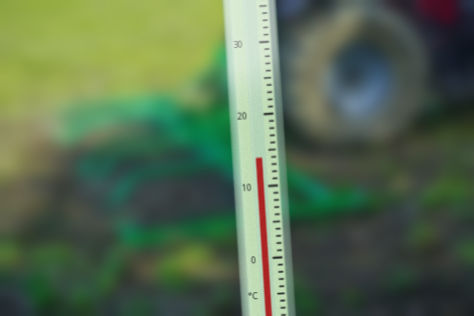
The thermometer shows **14** °C
